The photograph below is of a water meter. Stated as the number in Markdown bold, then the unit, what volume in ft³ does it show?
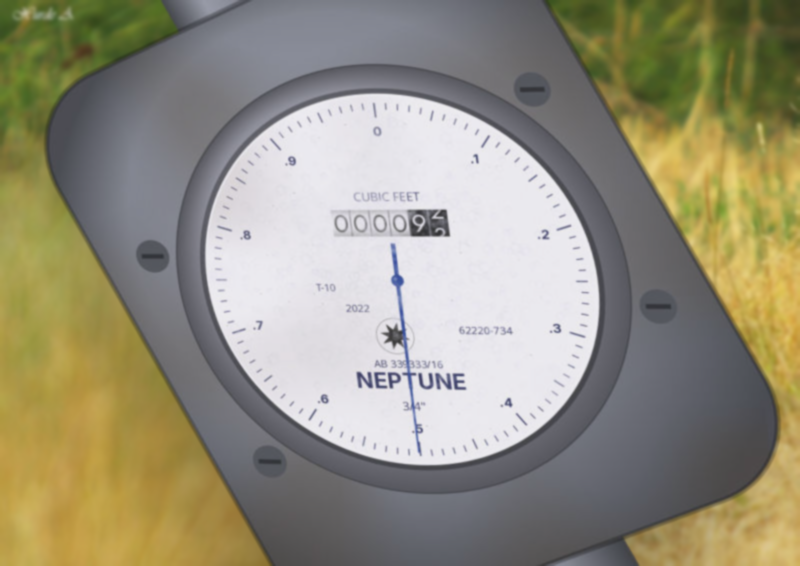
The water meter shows **92.50** ft³
